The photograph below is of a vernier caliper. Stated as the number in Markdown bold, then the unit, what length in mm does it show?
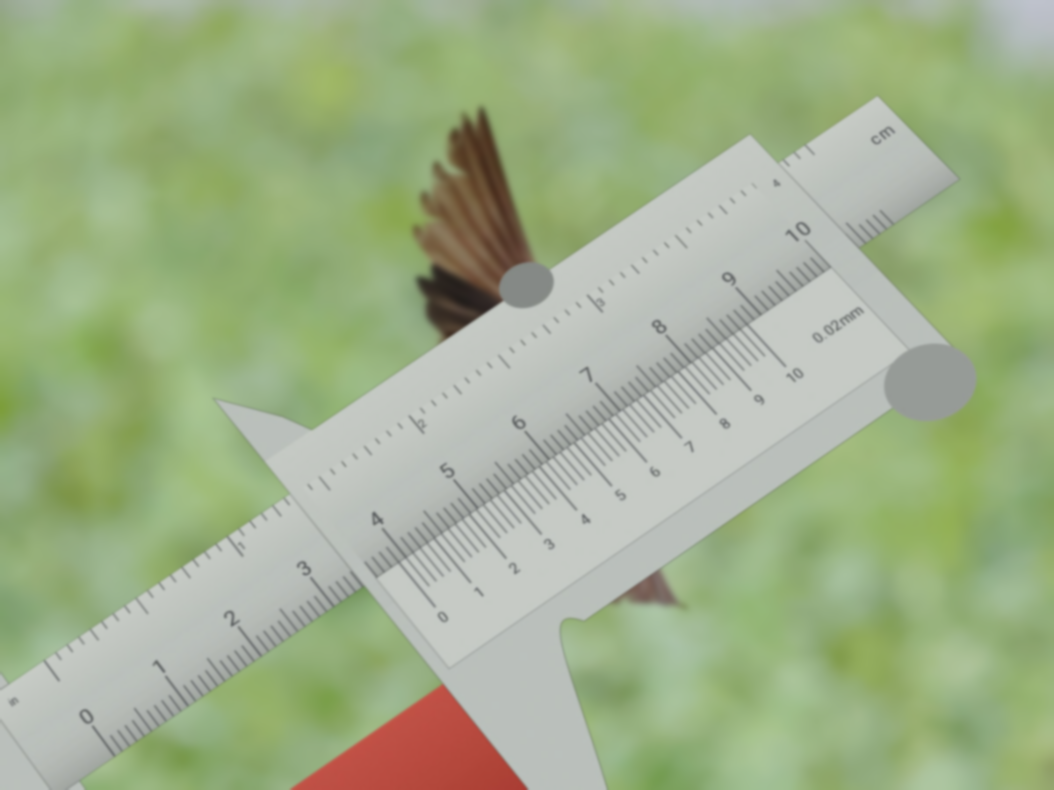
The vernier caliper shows **39.0** mm
